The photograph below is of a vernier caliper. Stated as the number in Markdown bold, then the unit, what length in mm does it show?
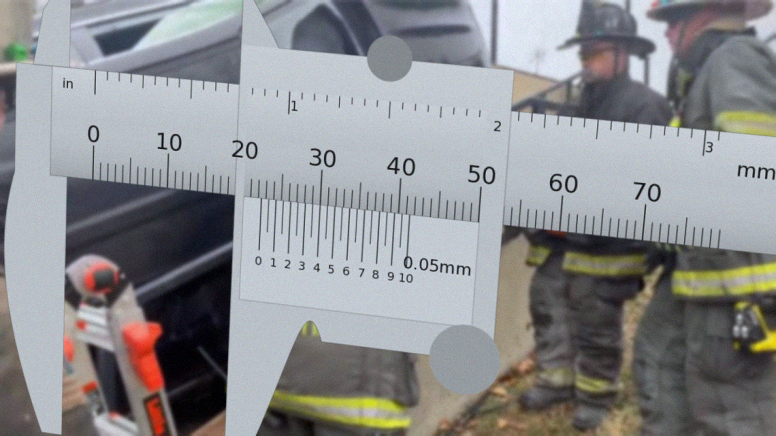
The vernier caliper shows **22.4** mm
